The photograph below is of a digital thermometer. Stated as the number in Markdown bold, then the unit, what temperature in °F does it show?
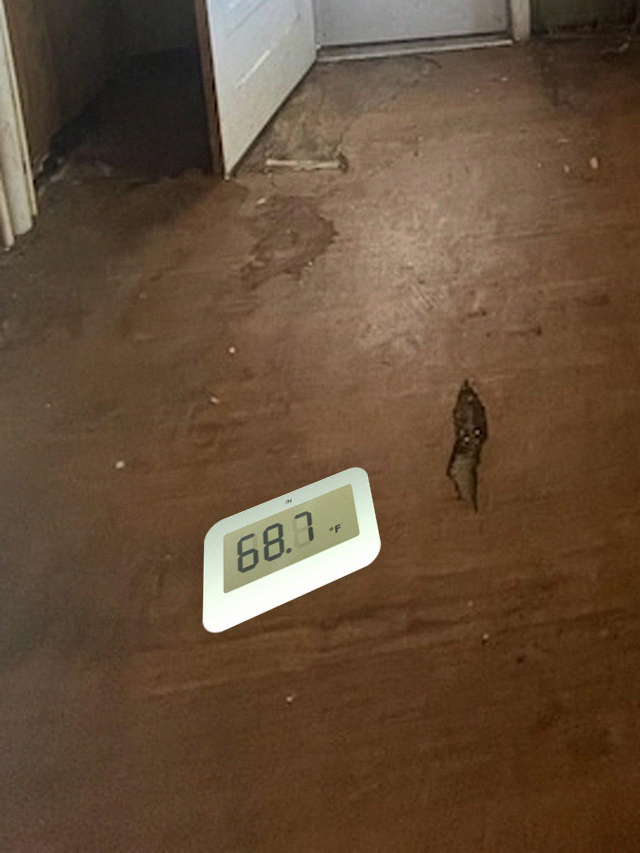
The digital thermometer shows **68.7** °F
